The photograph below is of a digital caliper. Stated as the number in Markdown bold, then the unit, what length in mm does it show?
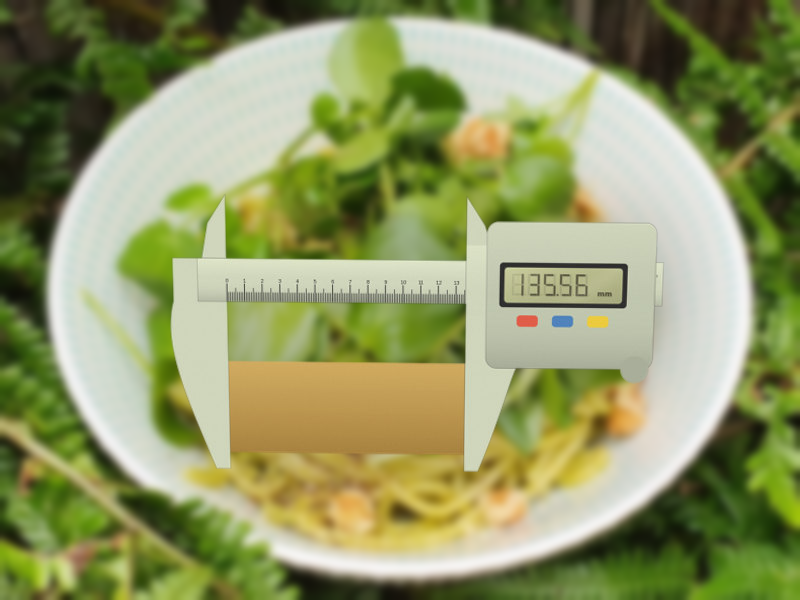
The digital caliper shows **135.56** mm
